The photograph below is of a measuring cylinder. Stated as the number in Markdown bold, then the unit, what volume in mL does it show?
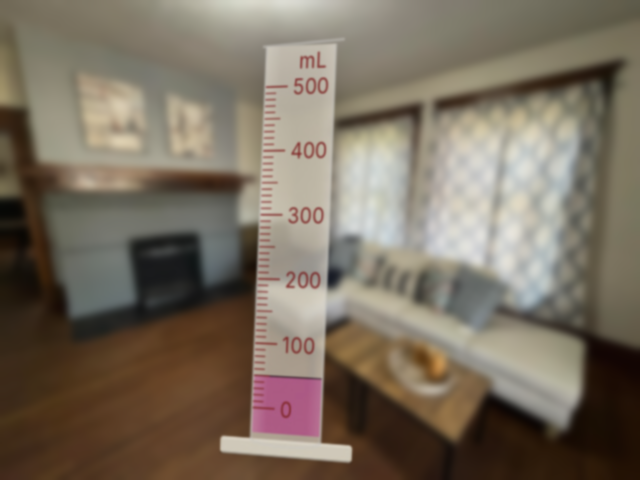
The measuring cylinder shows **50** mL
